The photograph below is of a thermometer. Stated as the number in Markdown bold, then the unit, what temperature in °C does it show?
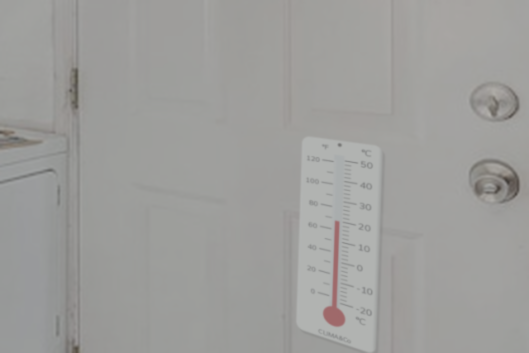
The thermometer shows **20** °C
